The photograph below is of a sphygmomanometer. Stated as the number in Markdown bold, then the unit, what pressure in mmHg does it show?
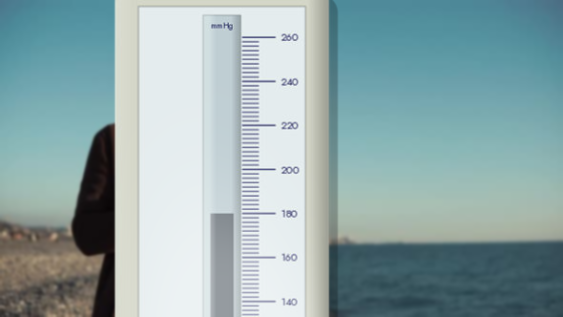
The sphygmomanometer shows **180** mmHg
